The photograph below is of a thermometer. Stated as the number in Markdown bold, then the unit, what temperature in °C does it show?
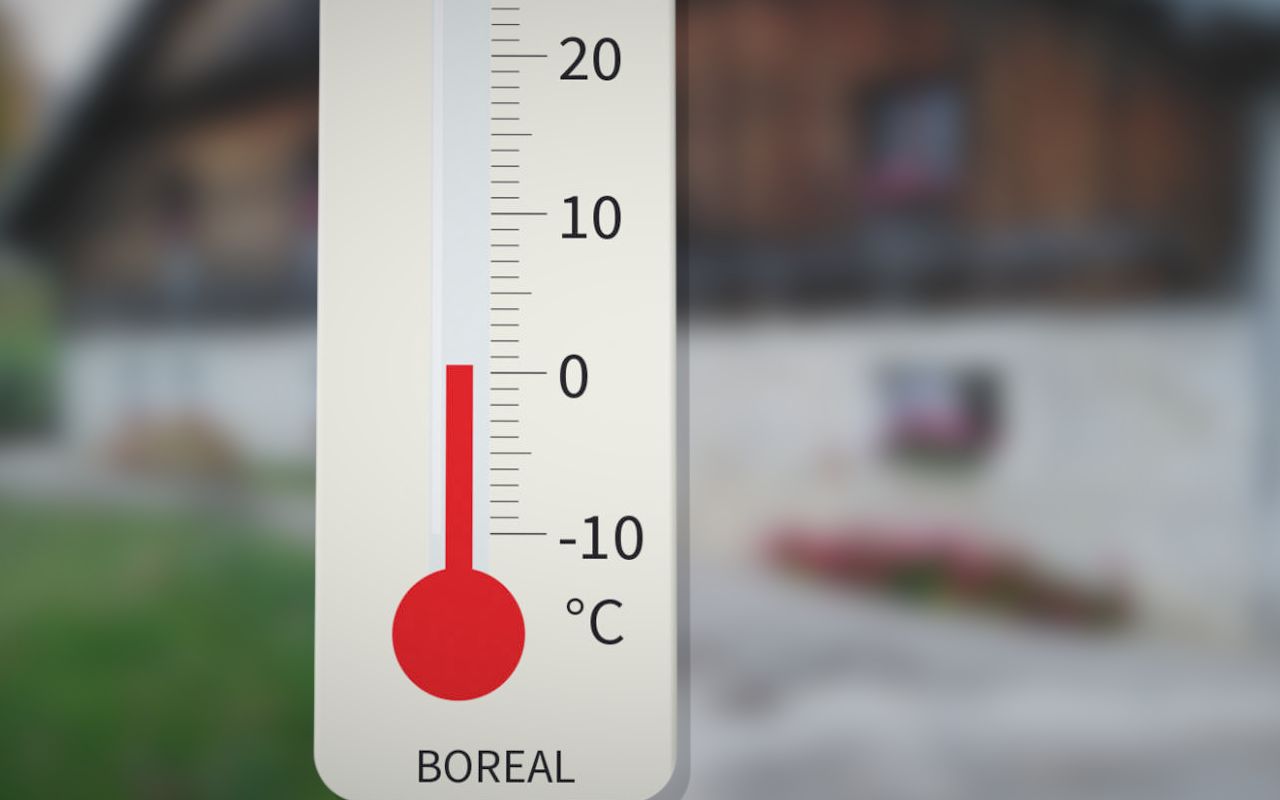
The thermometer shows **0.5** °C
